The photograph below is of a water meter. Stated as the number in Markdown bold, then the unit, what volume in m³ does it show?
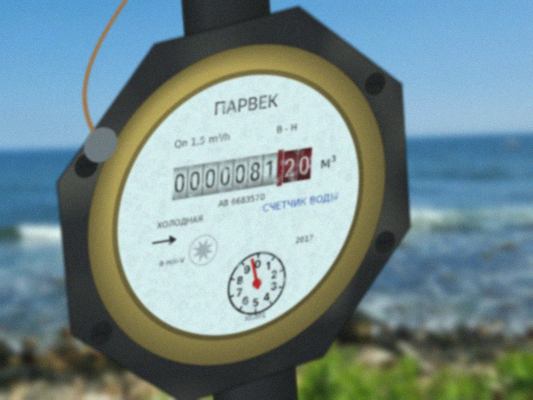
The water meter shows **81.199** m³
